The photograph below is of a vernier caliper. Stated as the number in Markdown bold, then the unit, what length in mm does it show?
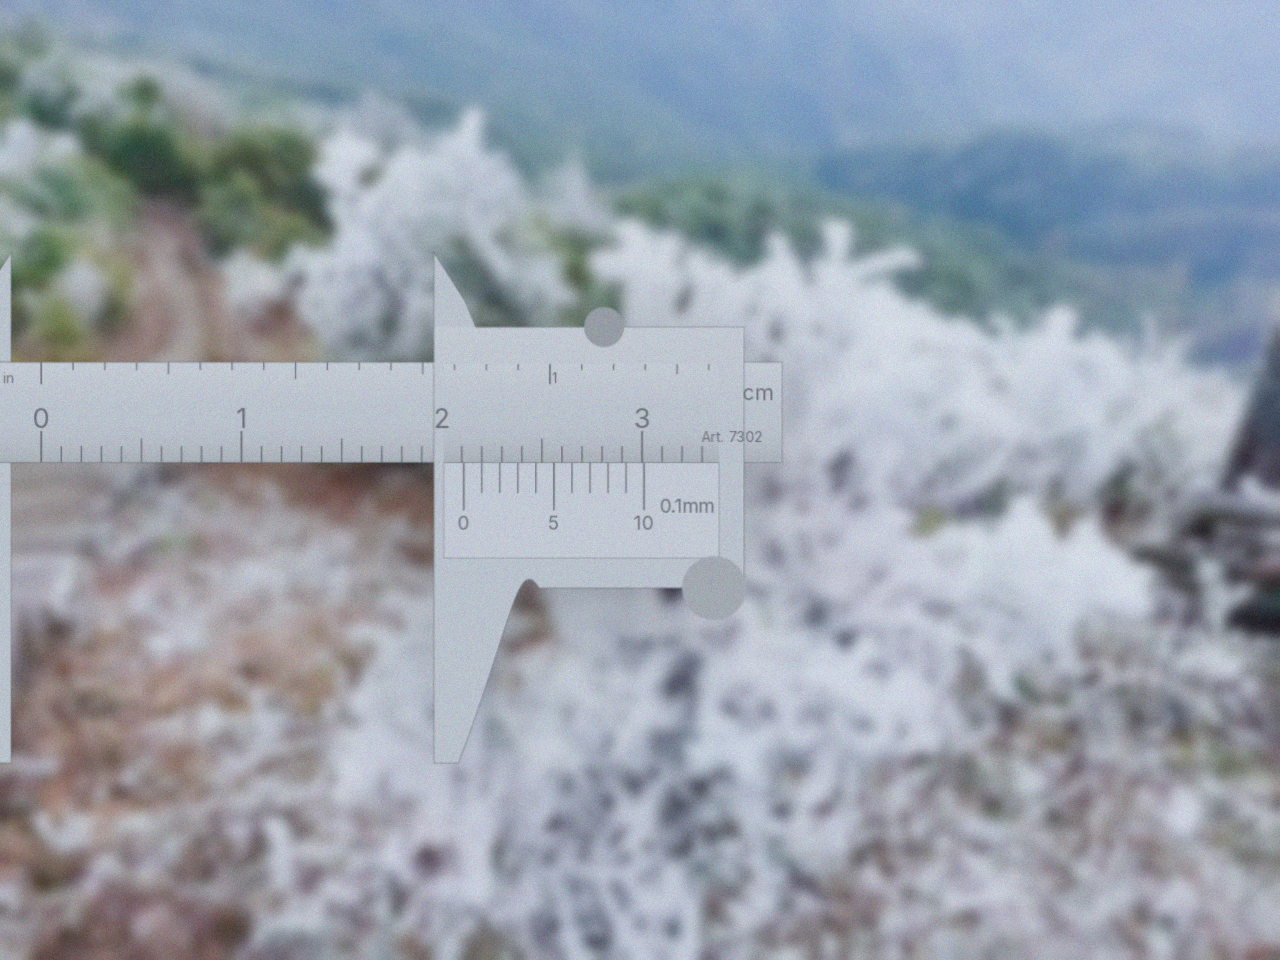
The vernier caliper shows **21.1** mm
